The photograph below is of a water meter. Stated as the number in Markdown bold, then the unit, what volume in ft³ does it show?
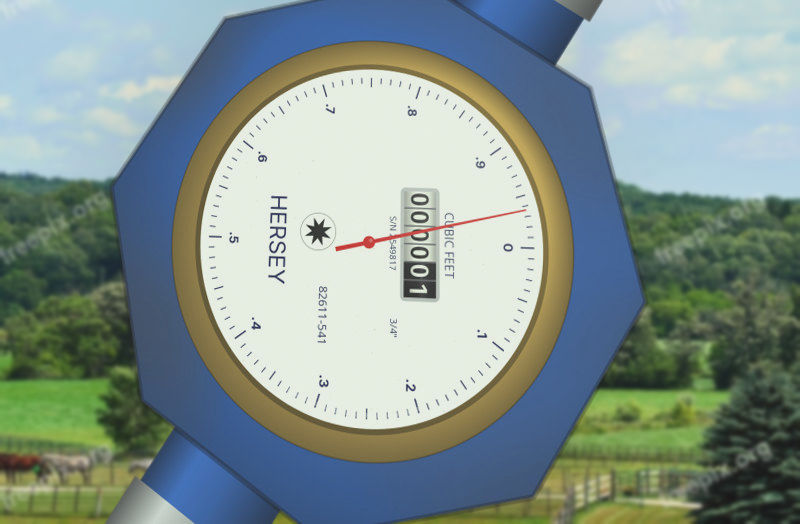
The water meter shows **0.96** ft³
